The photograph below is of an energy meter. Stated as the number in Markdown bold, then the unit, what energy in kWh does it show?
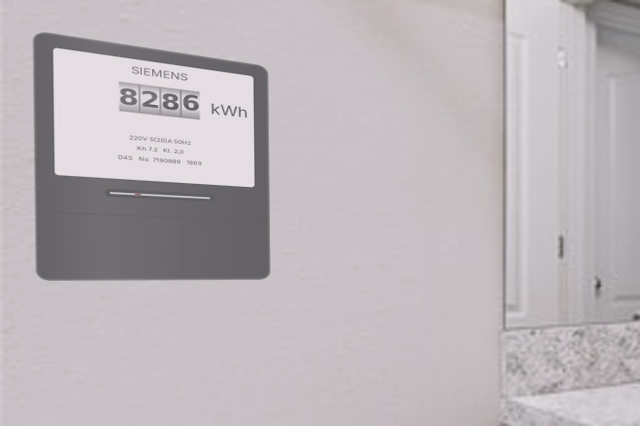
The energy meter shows **8286** kWh
